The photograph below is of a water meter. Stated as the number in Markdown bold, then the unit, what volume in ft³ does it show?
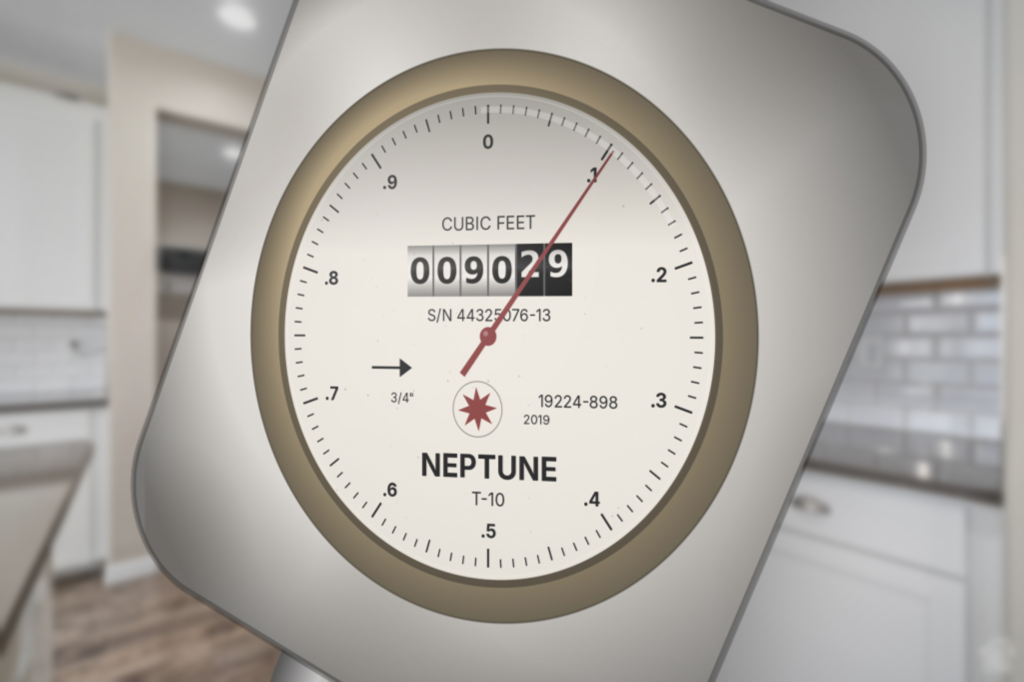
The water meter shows **9029.10** ft³
